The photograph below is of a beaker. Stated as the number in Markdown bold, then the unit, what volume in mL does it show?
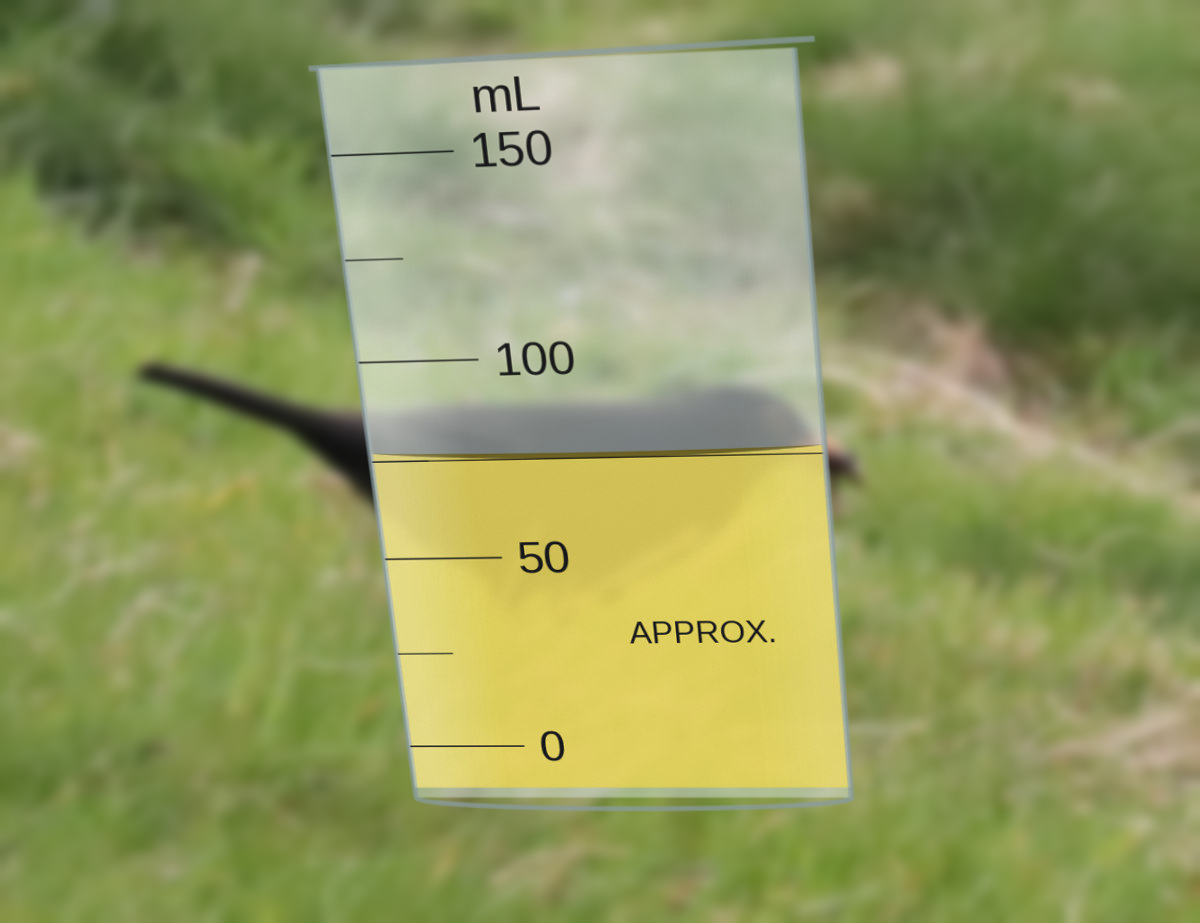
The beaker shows **75** mL
